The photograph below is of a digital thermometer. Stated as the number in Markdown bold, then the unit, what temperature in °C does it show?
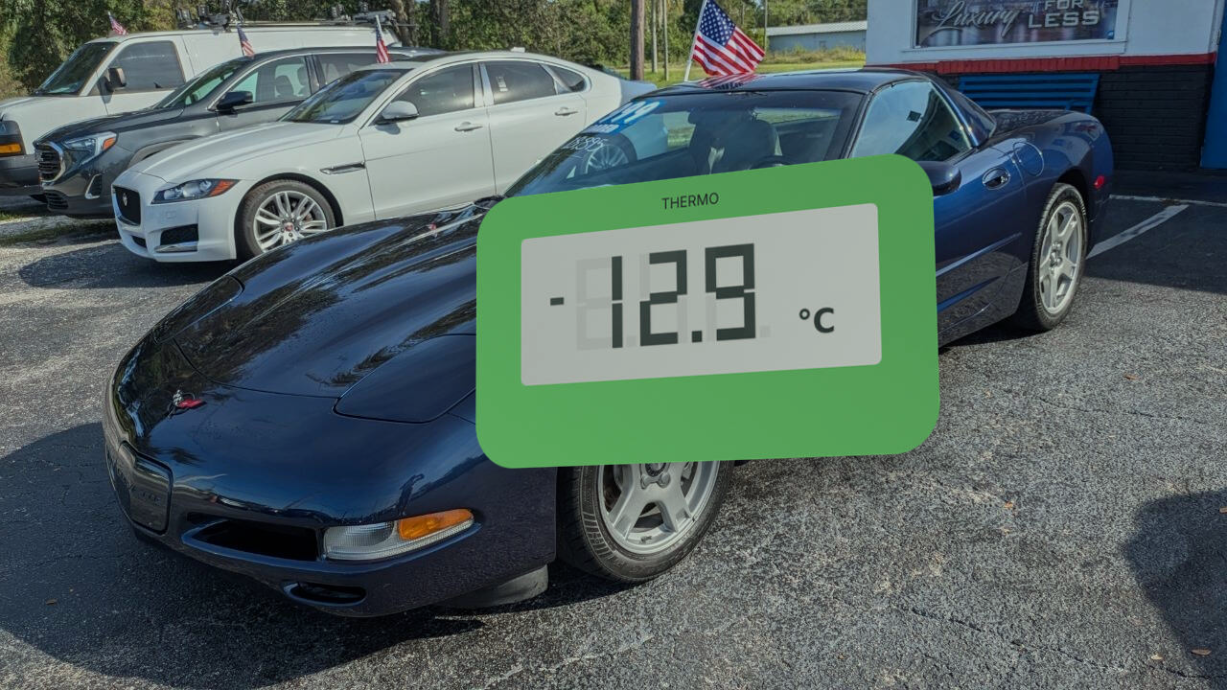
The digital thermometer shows **-12.9** °C
